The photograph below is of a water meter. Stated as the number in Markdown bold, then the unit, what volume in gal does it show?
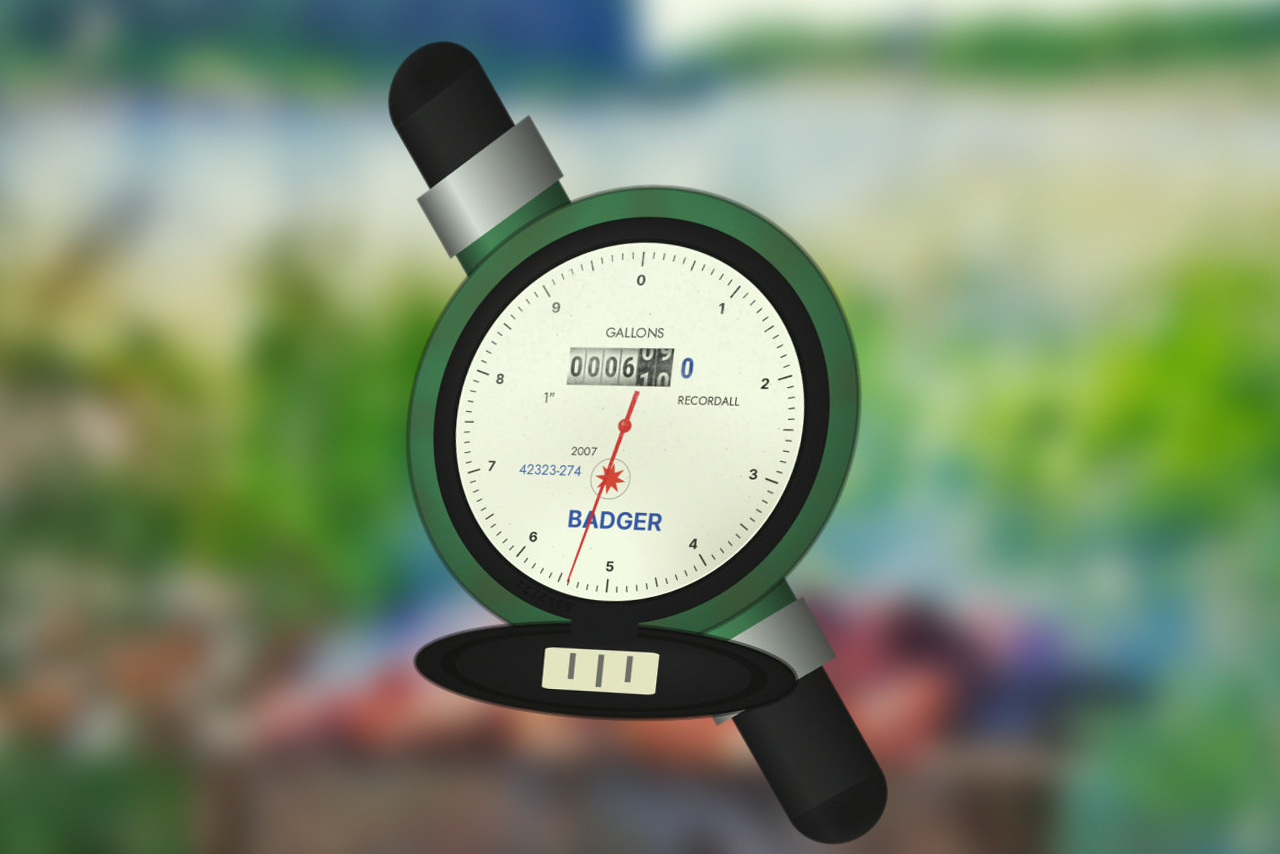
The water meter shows **6095.4** gal
